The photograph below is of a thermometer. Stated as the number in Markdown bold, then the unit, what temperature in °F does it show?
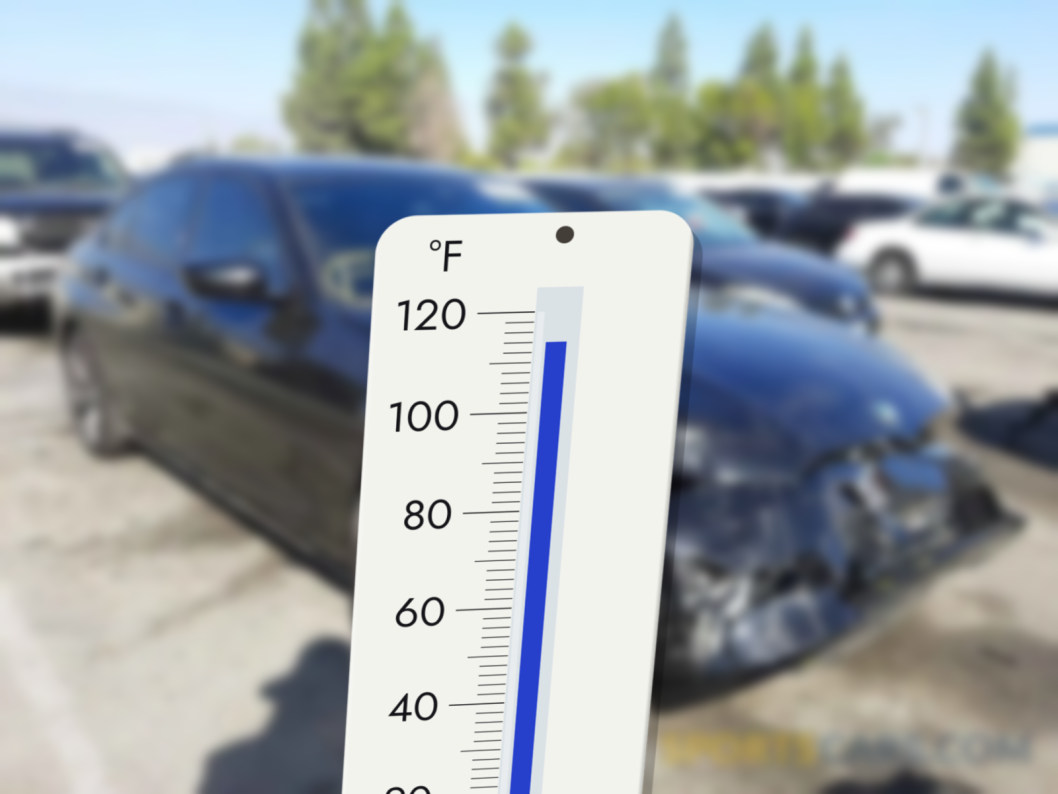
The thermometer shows **114** °F
